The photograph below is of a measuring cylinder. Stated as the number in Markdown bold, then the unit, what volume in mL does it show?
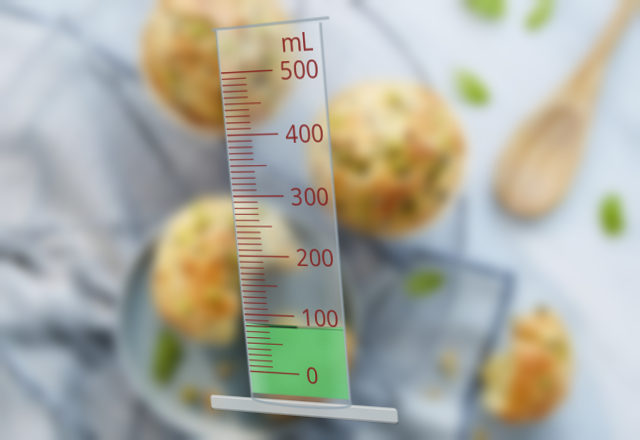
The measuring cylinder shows **80** mL
